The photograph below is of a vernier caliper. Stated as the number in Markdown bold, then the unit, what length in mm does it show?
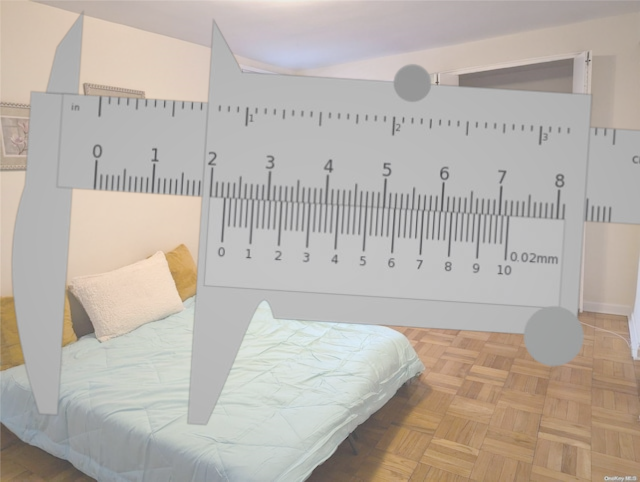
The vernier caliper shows **22.5** mm
